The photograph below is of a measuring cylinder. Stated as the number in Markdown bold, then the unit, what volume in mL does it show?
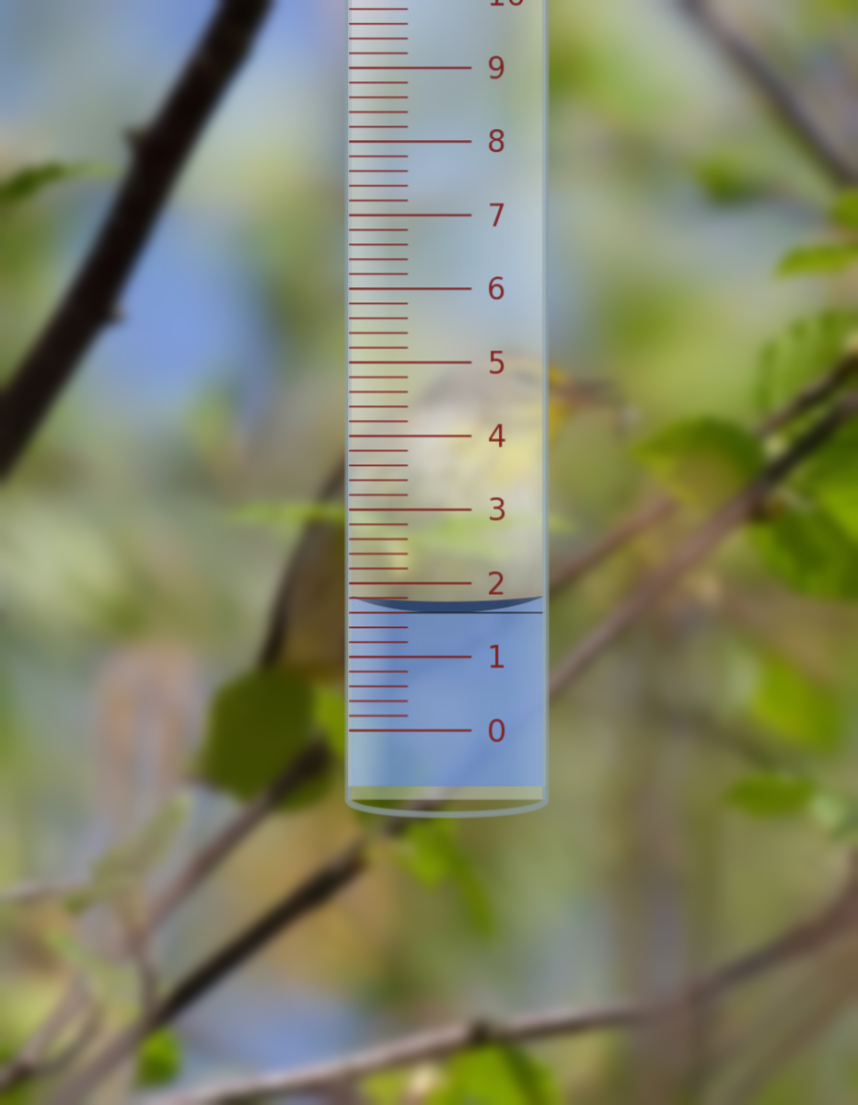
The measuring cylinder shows **1.6** mL
